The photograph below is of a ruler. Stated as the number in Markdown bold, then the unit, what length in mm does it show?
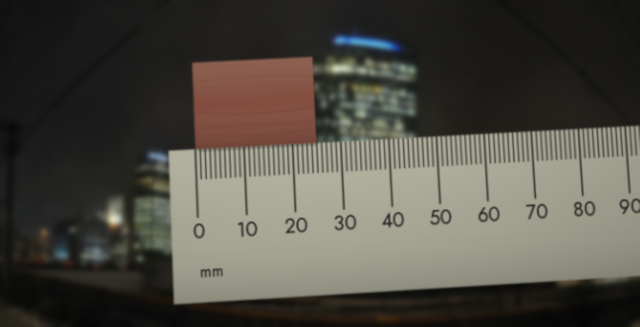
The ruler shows **25** mm
